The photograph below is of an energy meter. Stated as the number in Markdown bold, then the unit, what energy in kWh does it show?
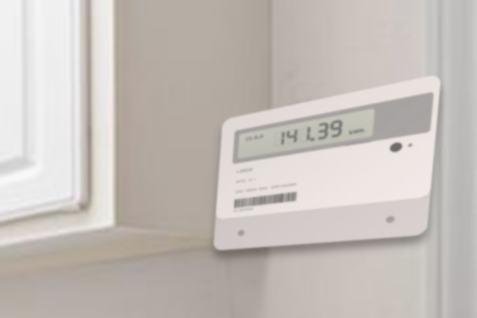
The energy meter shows **141.39** kWh
